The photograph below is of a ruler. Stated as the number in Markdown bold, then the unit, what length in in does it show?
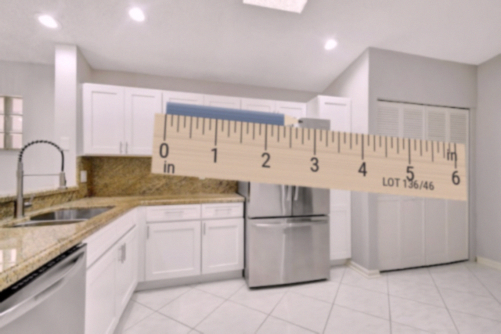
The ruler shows **2.75** in
